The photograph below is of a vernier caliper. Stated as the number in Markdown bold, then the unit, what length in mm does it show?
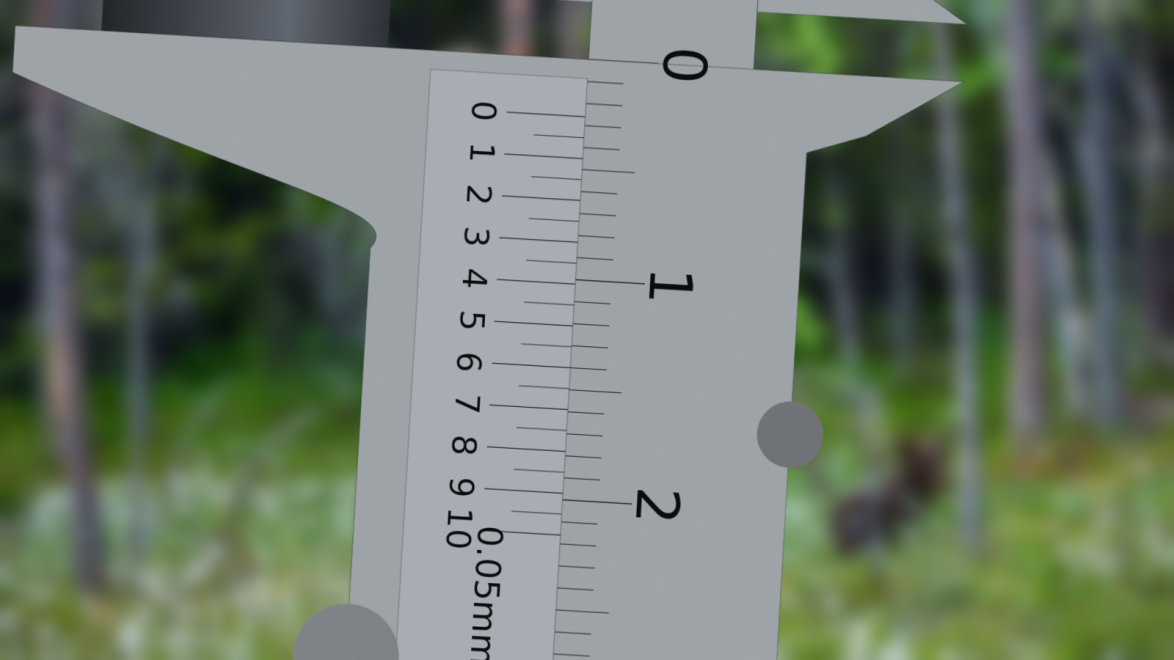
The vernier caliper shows **2.6** mm
